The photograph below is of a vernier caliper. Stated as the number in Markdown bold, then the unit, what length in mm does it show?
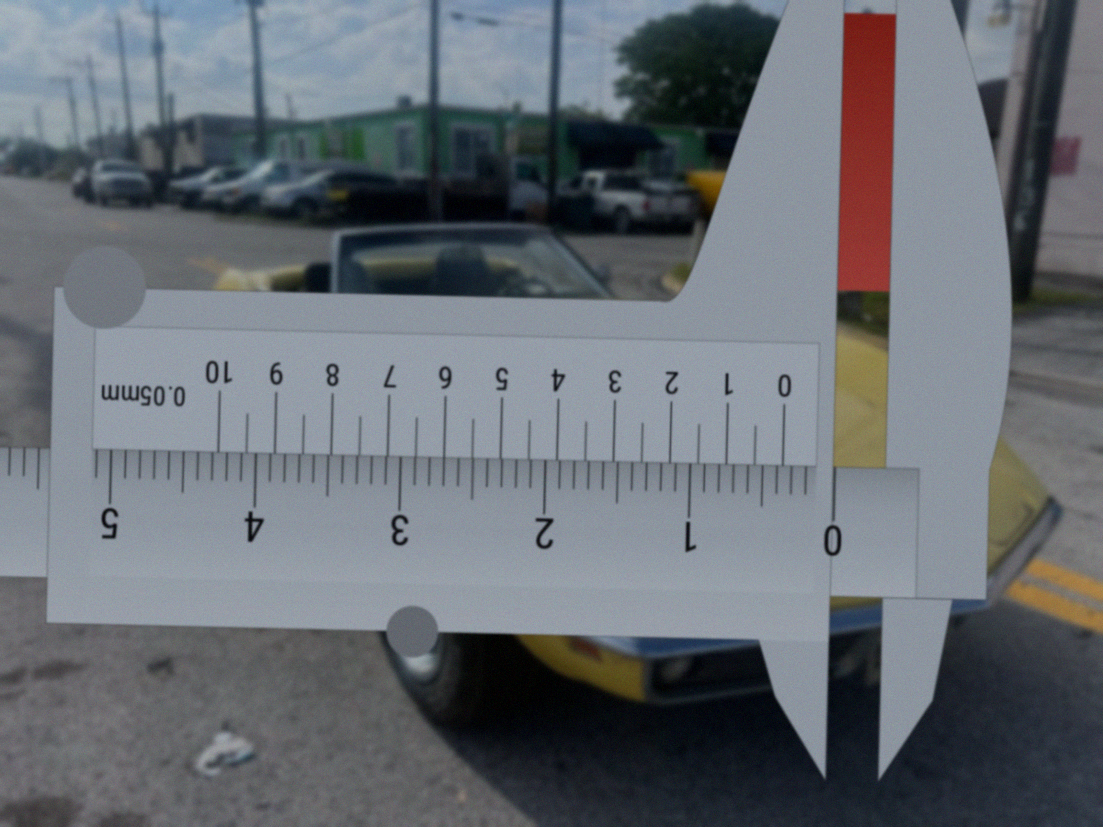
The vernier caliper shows **3.6** mm
